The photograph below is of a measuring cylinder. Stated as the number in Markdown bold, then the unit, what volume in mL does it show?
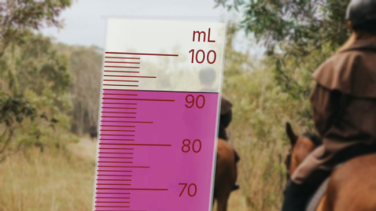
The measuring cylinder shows **92** mL
